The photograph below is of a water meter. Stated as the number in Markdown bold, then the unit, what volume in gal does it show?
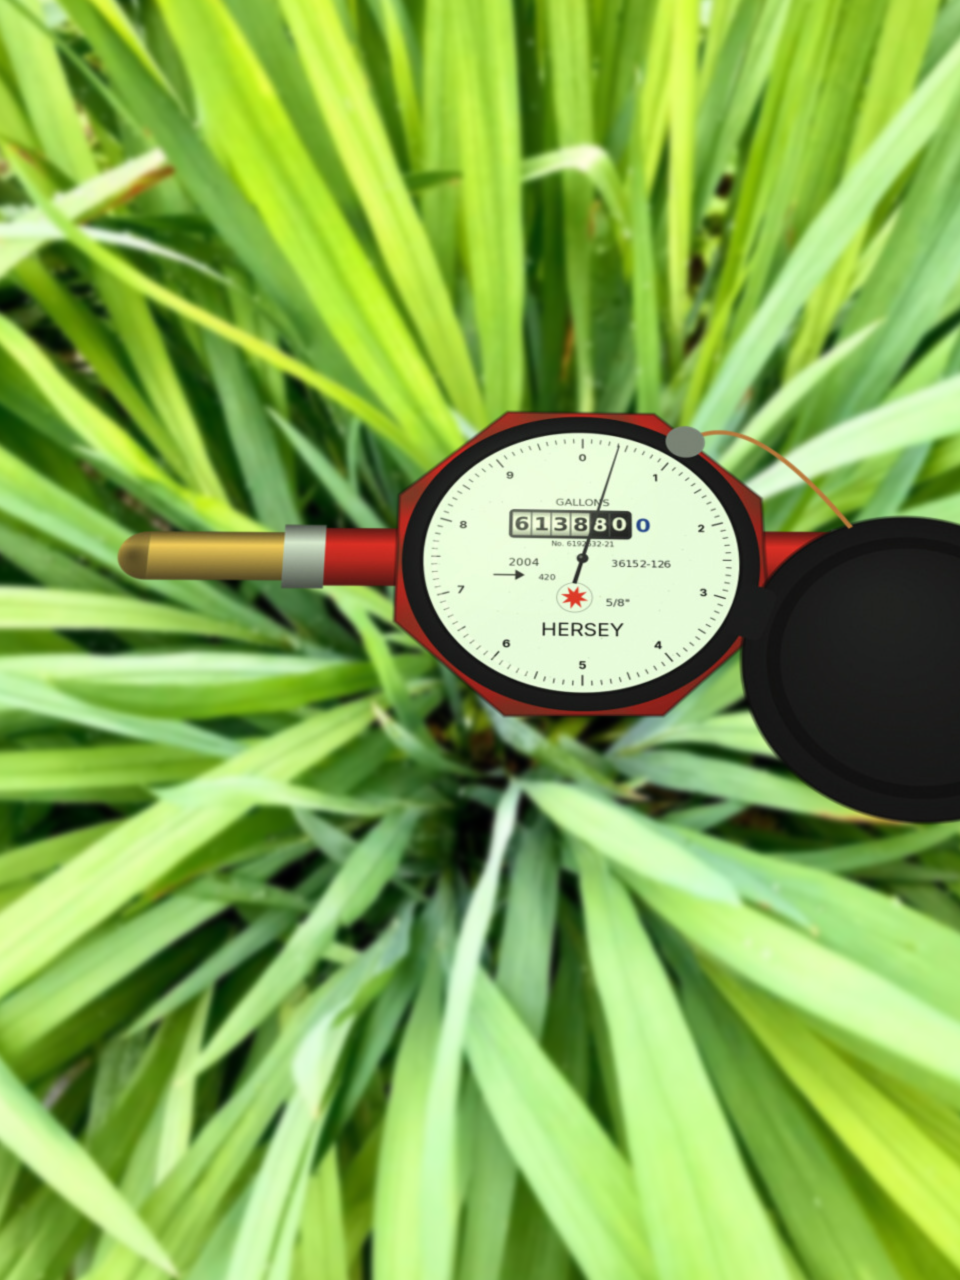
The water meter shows **6138800.4** gal
